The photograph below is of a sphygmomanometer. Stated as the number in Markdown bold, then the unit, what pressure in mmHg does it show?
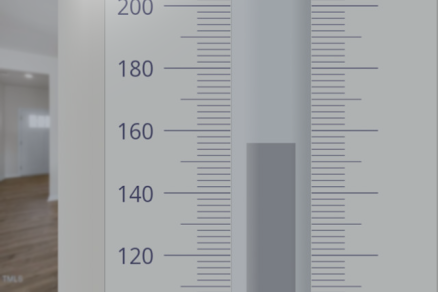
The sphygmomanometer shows **156** mmHg
